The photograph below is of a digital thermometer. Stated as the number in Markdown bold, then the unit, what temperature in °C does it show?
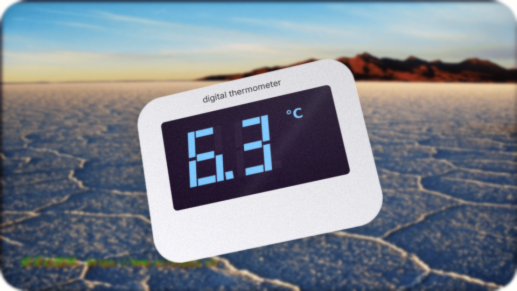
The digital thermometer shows **6.3** °C
